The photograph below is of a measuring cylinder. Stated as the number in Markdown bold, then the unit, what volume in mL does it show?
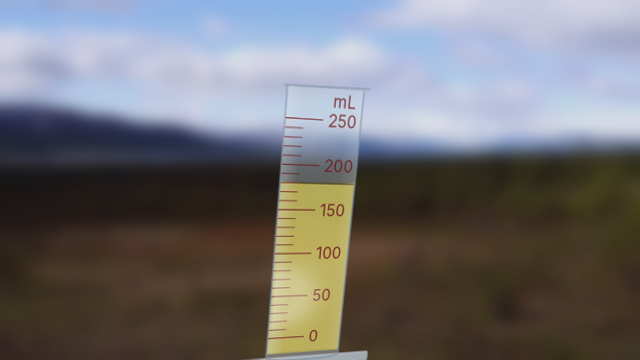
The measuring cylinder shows **180** mL
